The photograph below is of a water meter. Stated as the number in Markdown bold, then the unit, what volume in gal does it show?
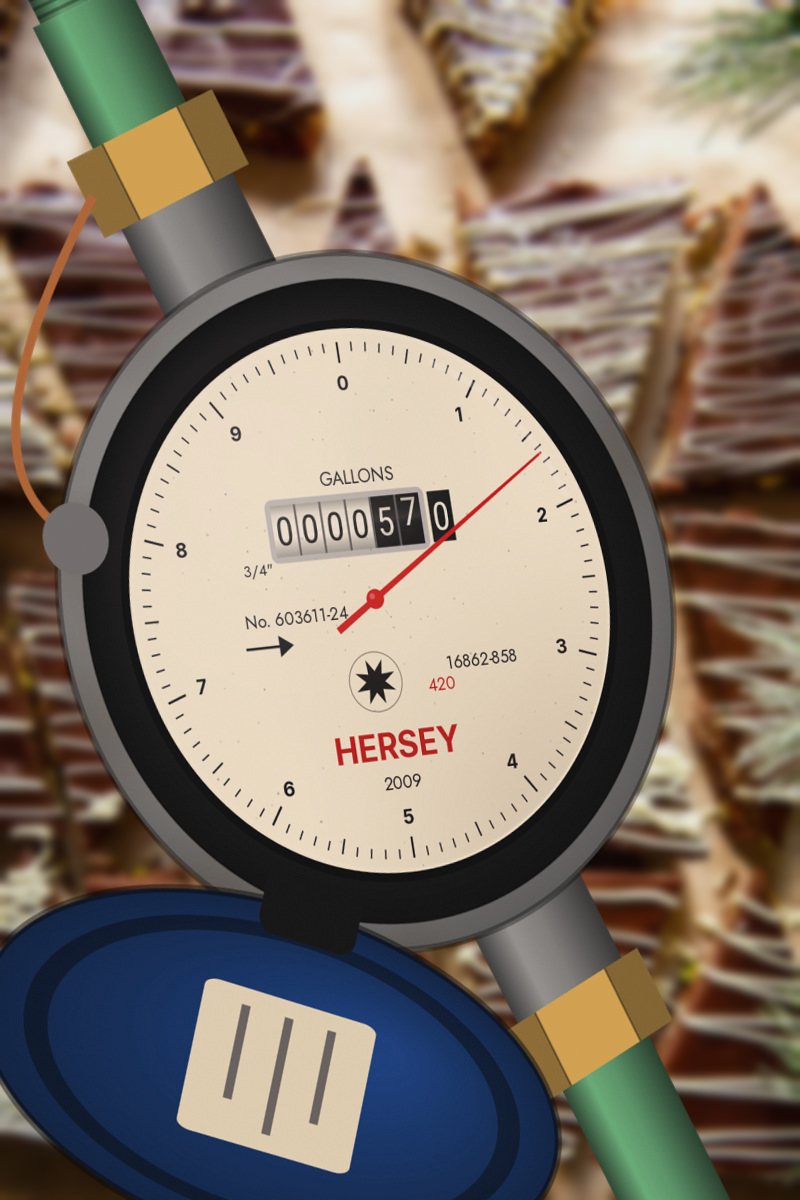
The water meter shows **571.6** gal
